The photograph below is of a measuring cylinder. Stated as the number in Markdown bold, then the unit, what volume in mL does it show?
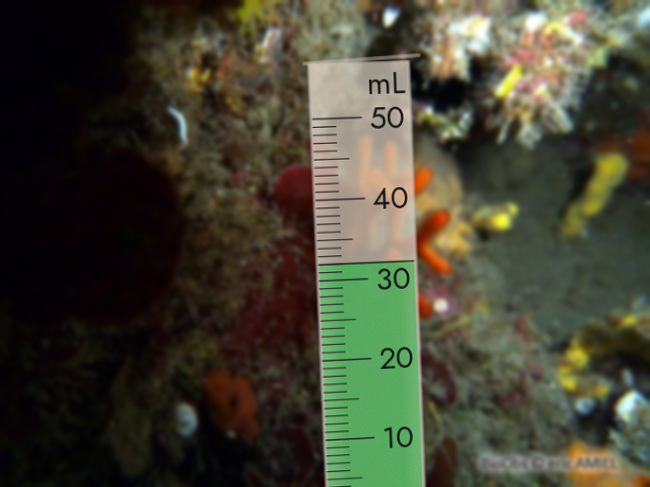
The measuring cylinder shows **32** mL
